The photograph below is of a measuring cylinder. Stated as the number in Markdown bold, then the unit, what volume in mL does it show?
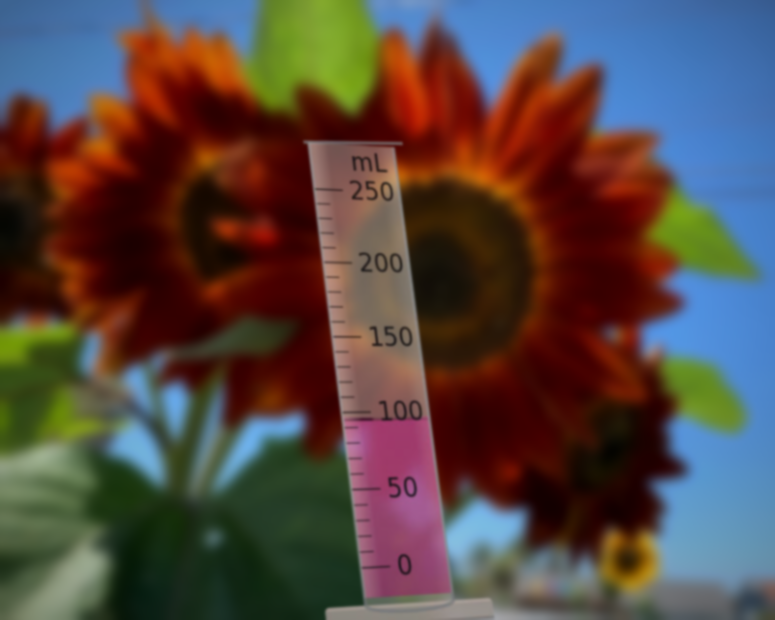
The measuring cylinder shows **95** mL
